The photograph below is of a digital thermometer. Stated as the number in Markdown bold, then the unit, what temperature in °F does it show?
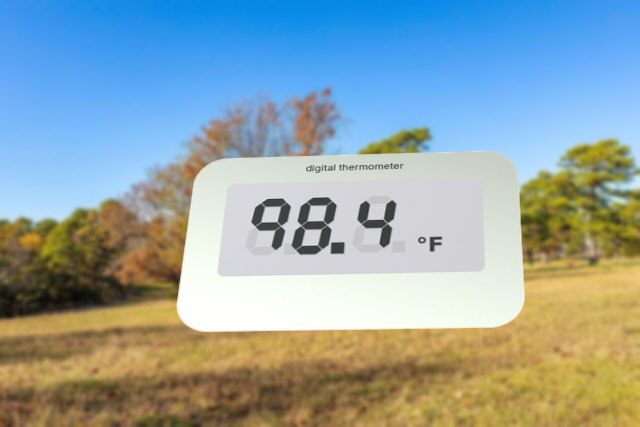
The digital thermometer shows **98.4** °F
